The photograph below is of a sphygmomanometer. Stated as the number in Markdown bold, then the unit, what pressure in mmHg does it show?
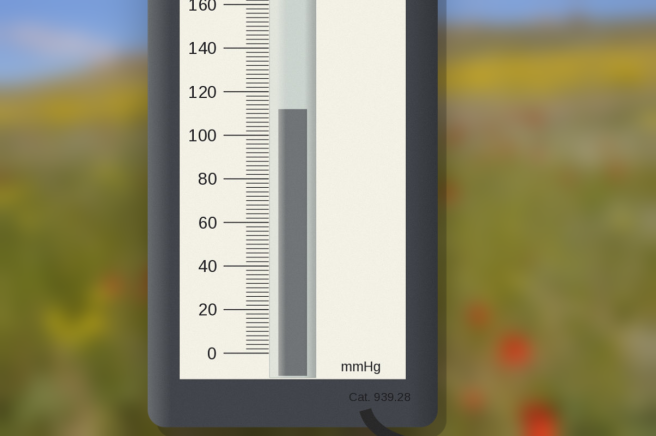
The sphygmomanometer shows **112** mmHg
